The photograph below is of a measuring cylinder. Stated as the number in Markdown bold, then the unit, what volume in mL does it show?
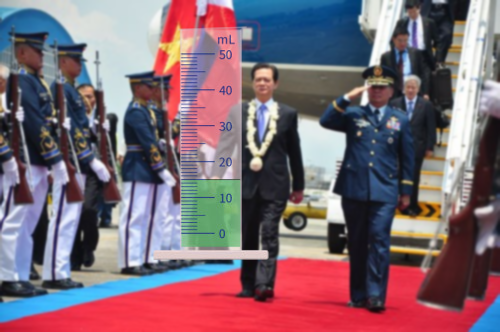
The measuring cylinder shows **15** mL
